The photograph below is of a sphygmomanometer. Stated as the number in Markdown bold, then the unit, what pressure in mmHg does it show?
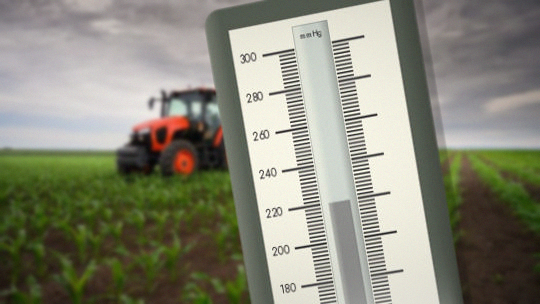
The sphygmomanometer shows **220** mmHg
